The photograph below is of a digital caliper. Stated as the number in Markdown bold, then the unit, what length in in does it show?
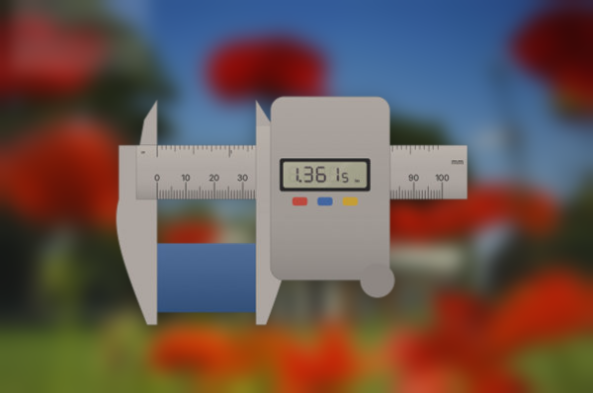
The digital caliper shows **1.3615** in
